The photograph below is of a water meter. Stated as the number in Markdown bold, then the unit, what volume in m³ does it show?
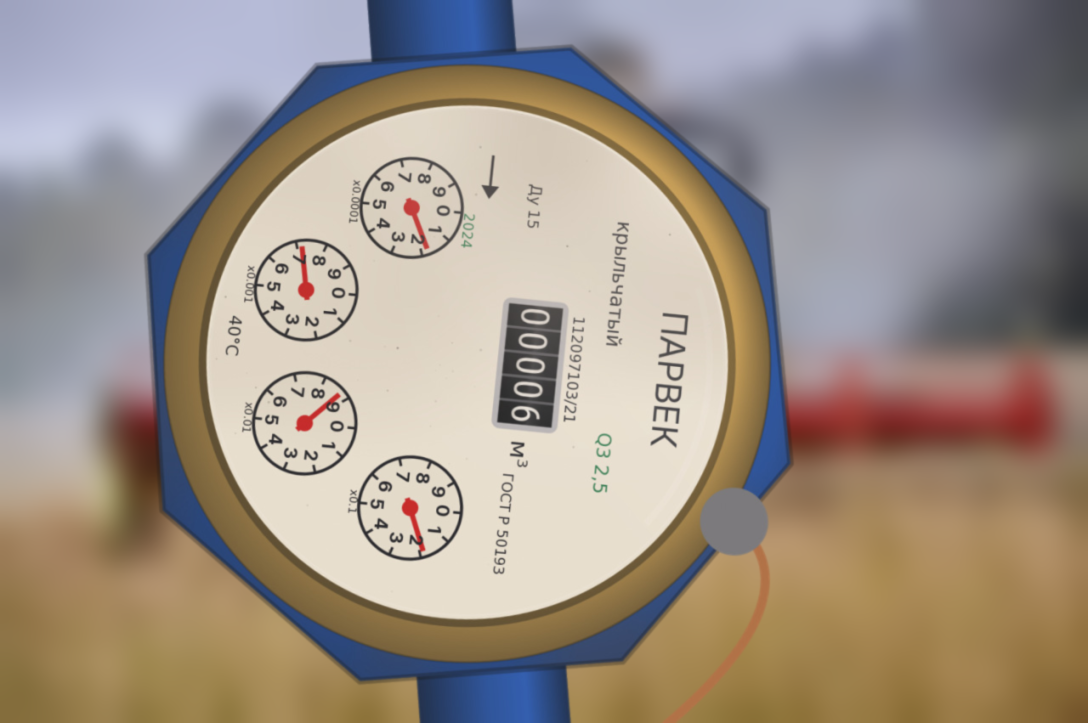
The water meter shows **6.1871** m³
